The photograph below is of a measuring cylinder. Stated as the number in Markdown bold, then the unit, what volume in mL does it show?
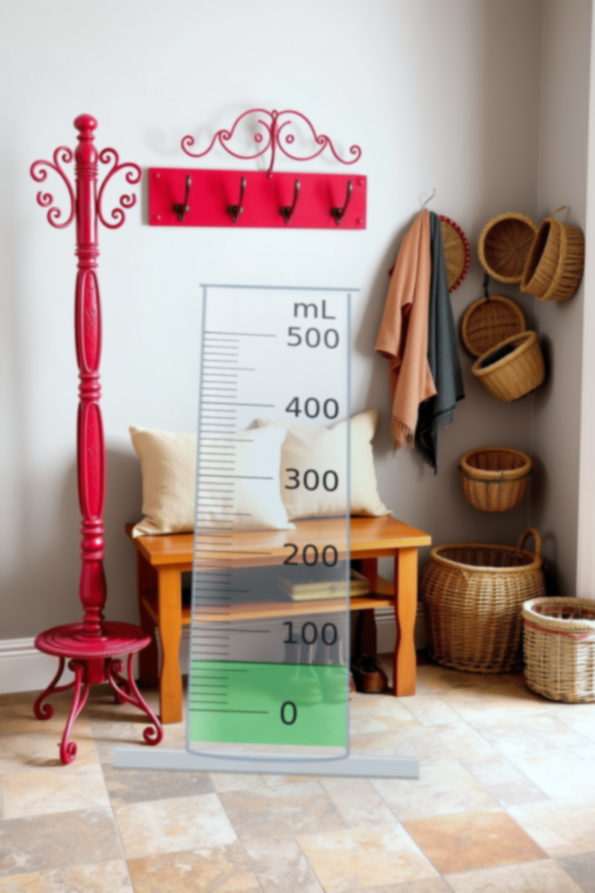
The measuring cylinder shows **60** mL
